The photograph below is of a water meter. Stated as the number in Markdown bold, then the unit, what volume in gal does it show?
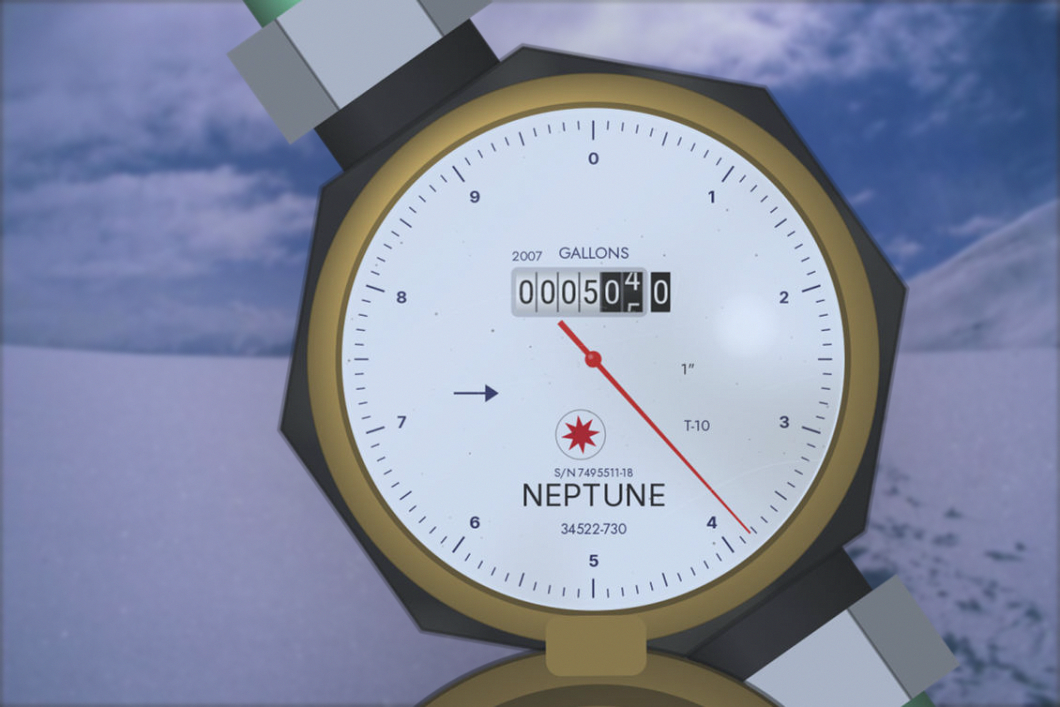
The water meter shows **5043.8** gal
